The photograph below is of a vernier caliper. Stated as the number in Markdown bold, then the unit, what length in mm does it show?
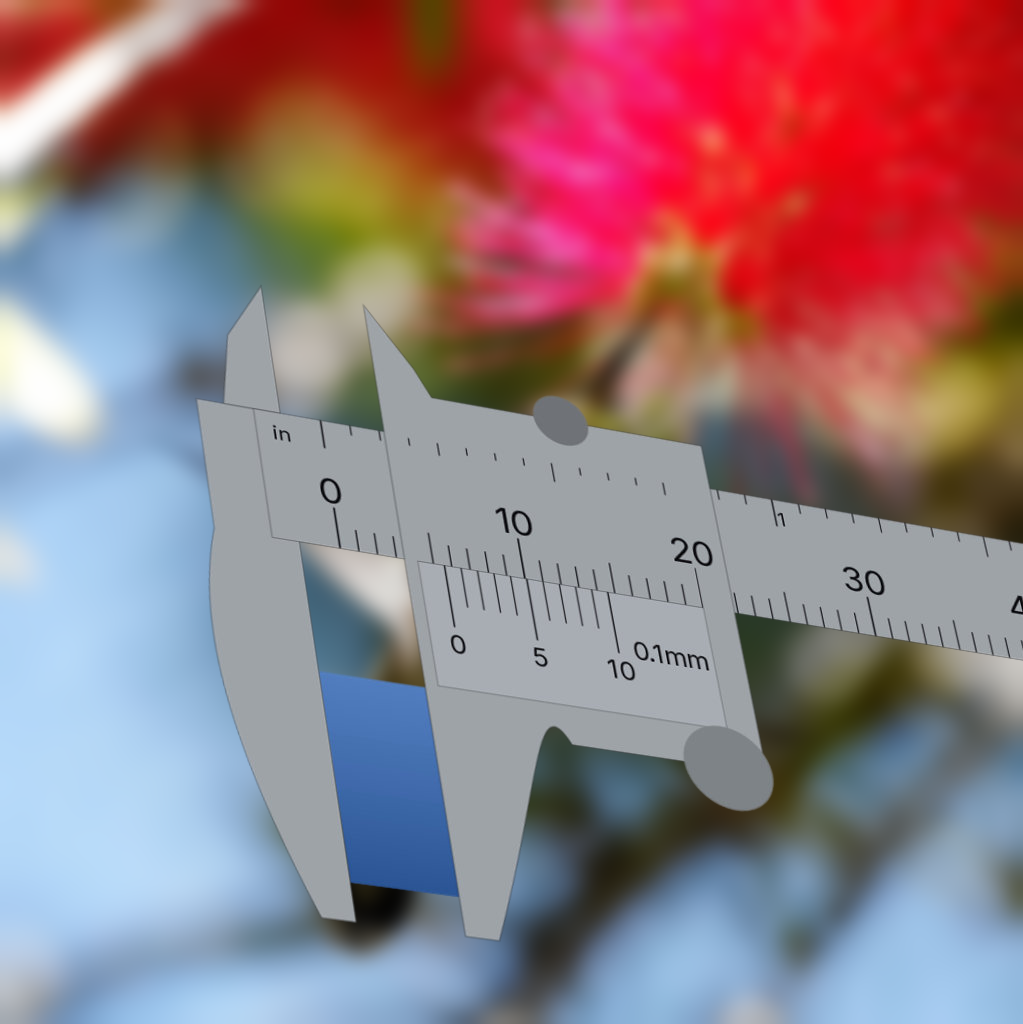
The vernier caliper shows **5.6** mm
